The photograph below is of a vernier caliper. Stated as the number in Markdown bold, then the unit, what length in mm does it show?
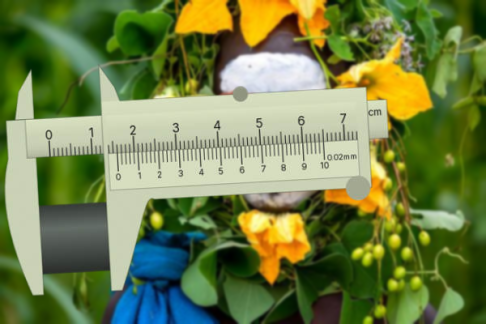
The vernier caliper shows **16.0** mm
